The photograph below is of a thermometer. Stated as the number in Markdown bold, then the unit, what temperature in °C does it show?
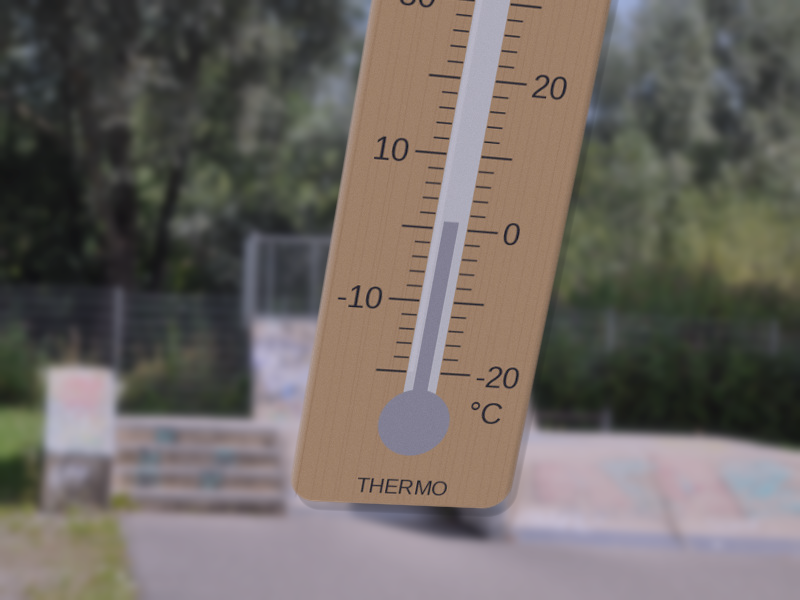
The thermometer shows **1** °C
